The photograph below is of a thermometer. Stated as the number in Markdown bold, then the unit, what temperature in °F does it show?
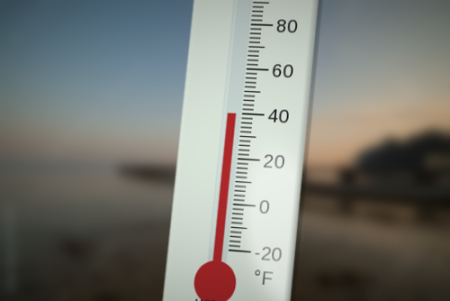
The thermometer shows **40** °F
